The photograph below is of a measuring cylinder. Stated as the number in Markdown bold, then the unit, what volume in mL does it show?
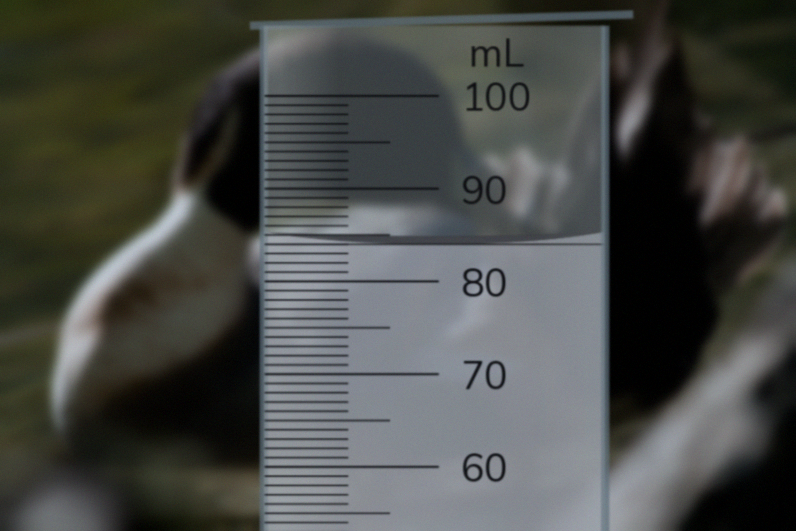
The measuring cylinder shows **84** mL
